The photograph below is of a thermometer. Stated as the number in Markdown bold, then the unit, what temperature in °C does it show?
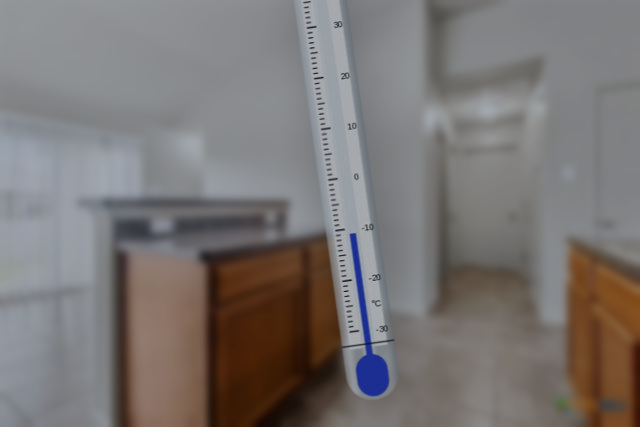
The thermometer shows **-11** °C
